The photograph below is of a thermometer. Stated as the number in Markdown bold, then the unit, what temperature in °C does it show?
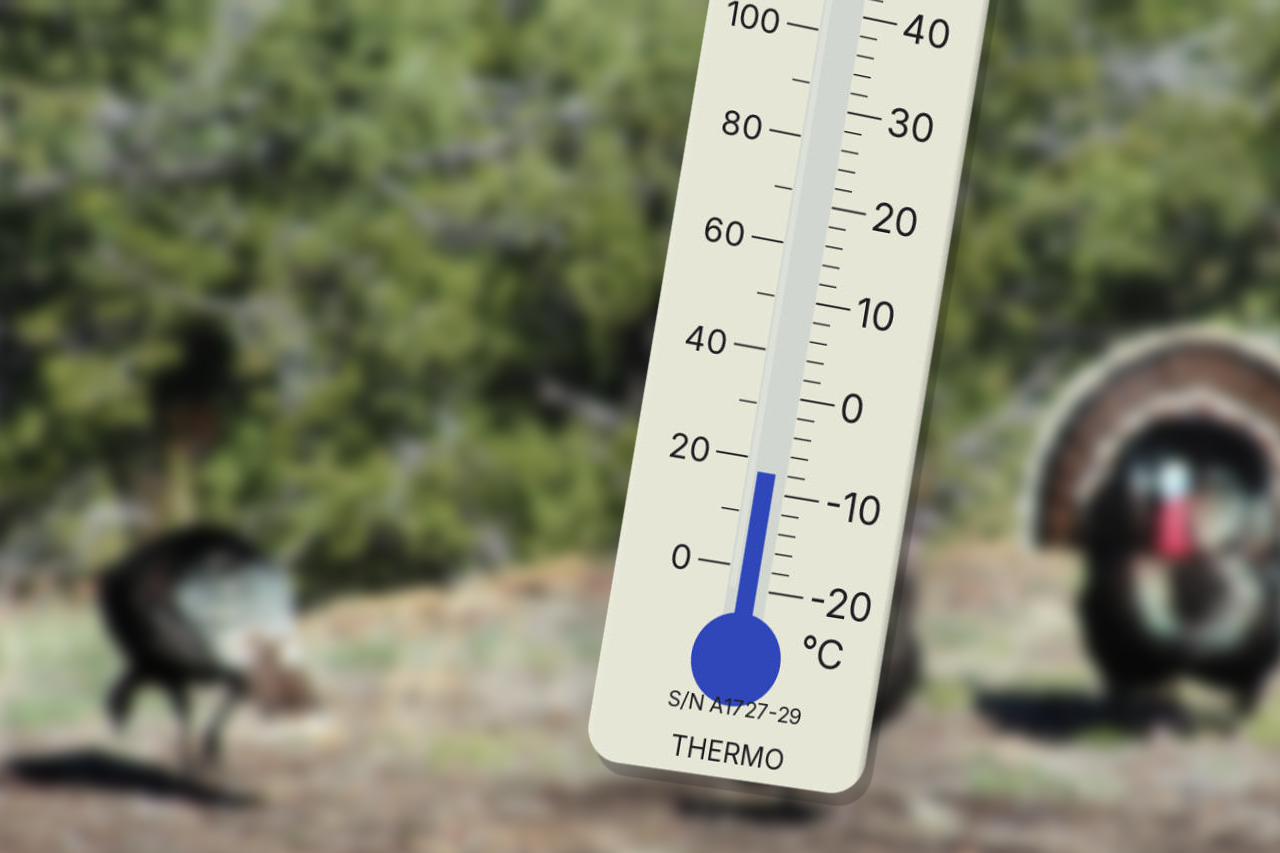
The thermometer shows **-8** °C
